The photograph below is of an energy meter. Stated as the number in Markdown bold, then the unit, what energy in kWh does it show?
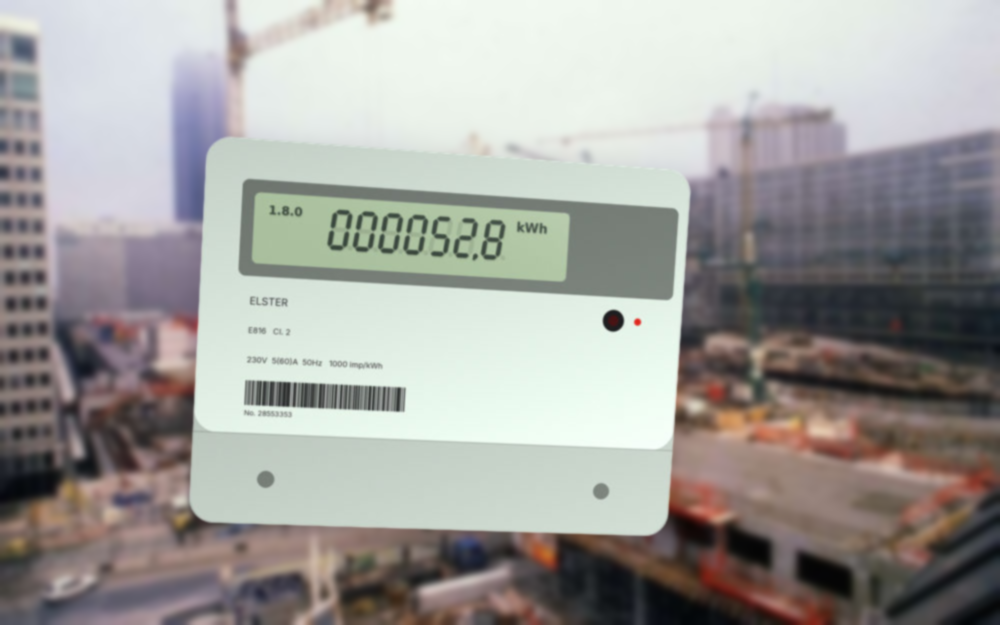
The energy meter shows **52.8** kWh
